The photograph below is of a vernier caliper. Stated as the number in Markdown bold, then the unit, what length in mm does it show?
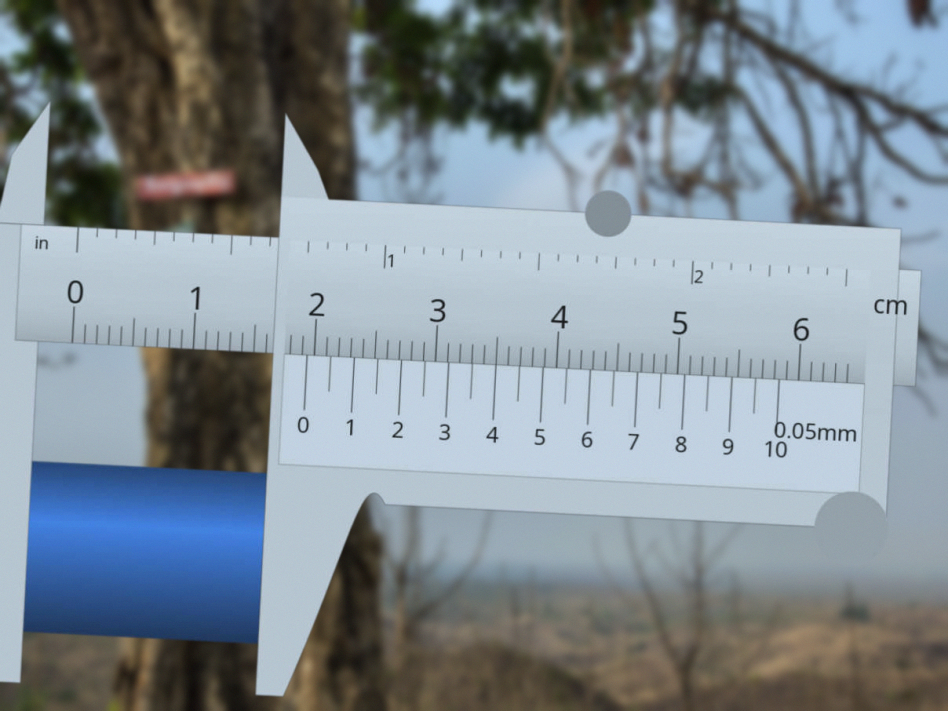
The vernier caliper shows **19.4** mm
